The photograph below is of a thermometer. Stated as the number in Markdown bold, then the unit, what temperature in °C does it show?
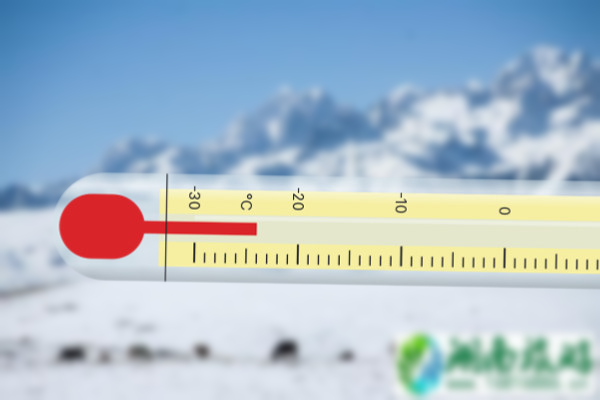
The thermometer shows **-24** °C
